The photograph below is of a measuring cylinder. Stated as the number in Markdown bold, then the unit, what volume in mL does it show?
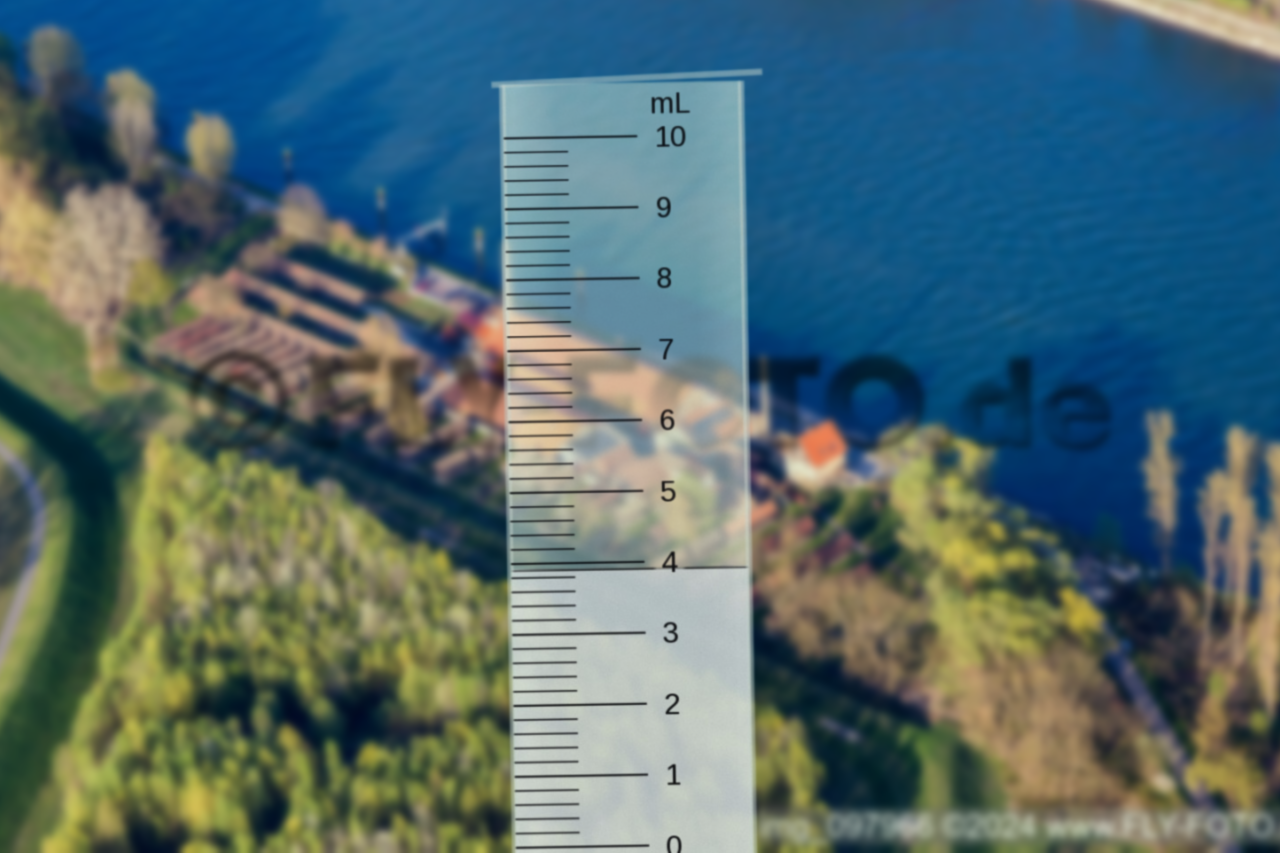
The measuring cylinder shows **3.9** mL
